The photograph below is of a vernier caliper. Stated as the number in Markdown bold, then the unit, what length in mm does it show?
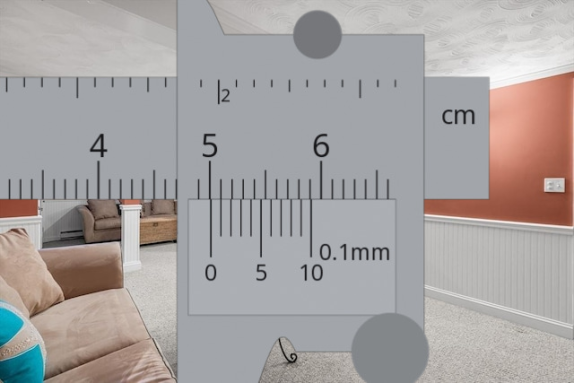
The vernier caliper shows **50.1** mm
